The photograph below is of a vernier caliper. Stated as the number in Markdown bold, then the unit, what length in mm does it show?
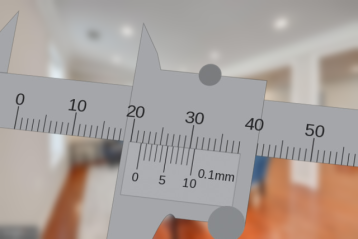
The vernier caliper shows **21.8** mm
